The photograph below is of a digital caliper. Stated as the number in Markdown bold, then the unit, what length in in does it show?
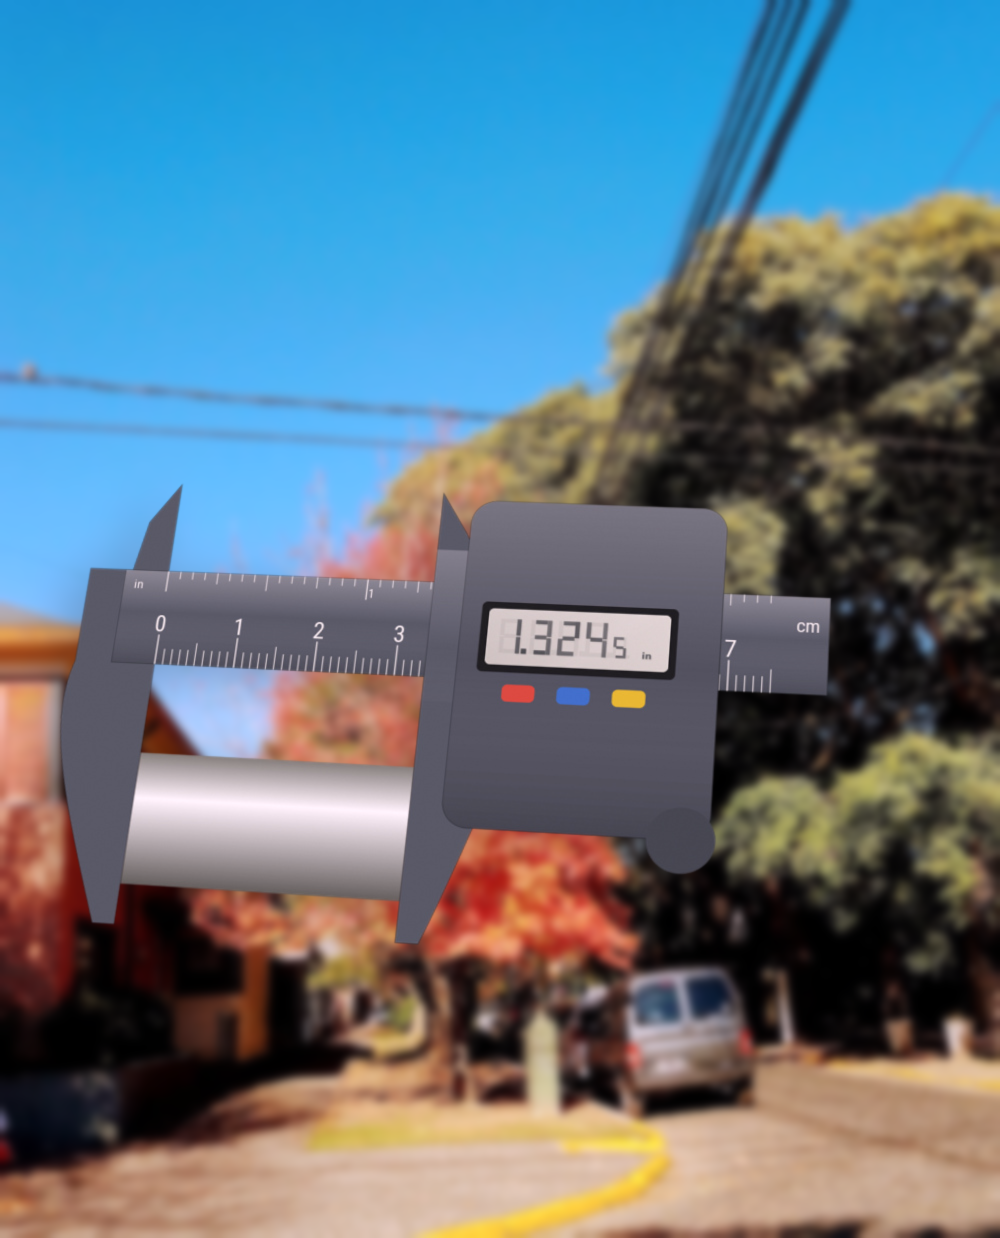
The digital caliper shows **1.3245** in
